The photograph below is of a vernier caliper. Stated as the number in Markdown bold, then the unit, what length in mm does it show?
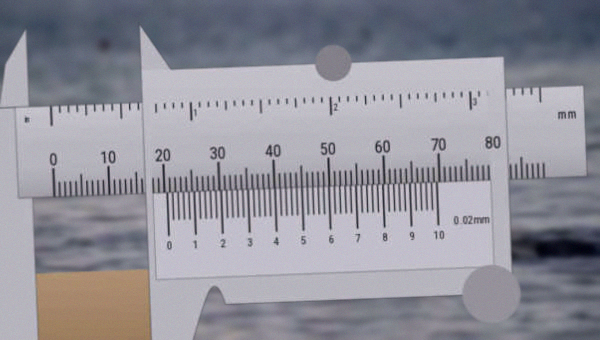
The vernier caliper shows **20.5** mm
